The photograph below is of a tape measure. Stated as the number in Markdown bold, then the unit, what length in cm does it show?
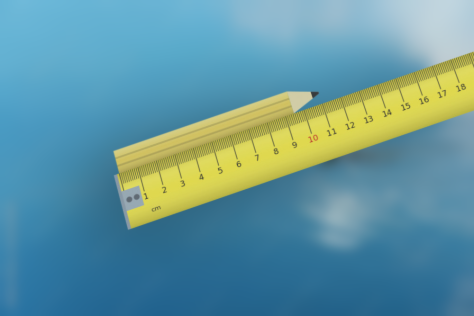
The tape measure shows **11** cm
